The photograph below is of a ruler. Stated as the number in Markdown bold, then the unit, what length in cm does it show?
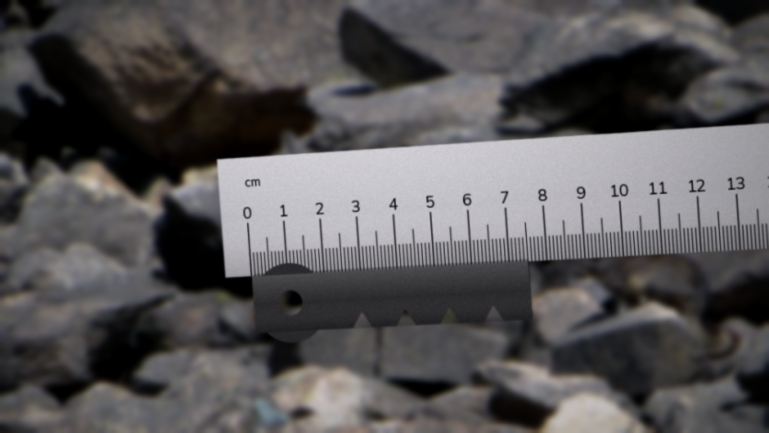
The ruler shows **7.5** cm
